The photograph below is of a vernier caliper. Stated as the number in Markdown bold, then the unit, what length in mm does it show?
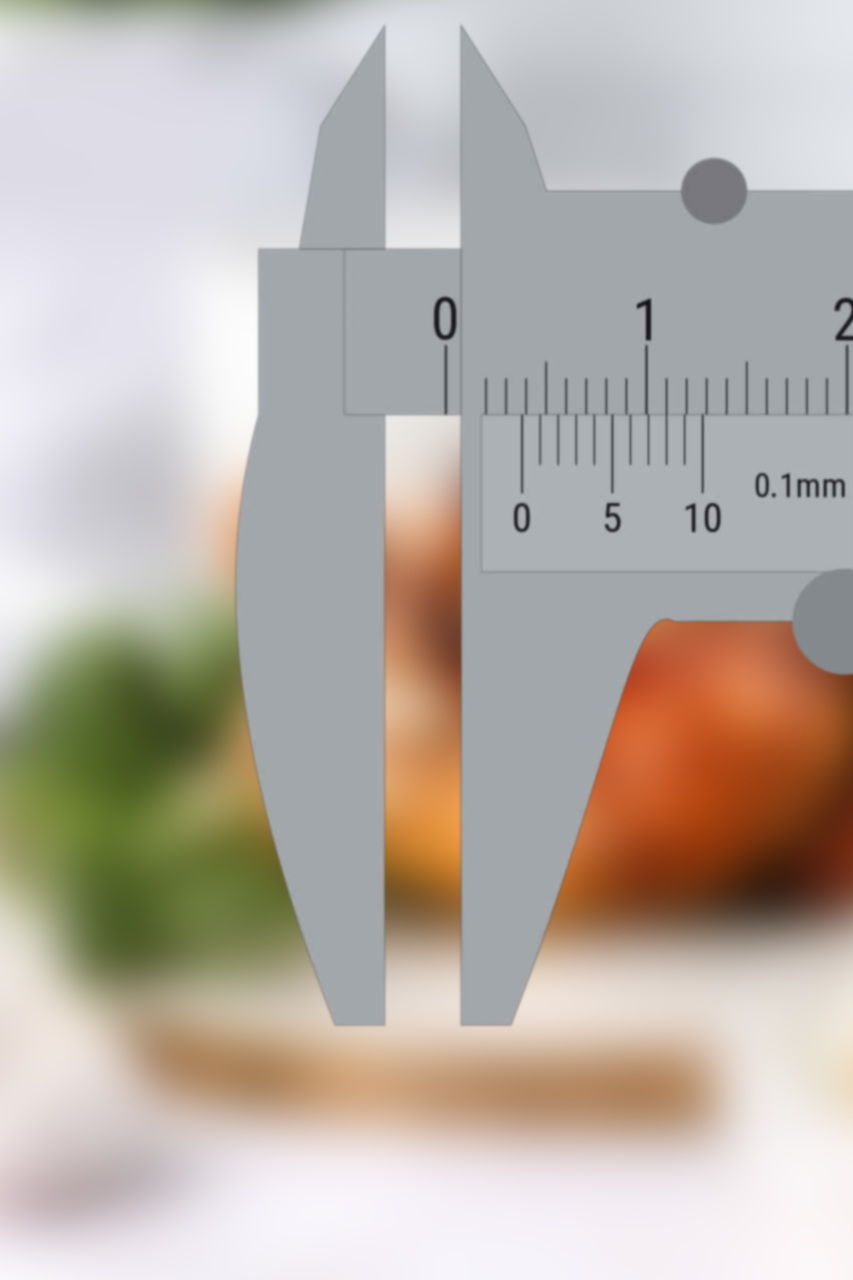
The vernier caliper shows **3.8** mm
